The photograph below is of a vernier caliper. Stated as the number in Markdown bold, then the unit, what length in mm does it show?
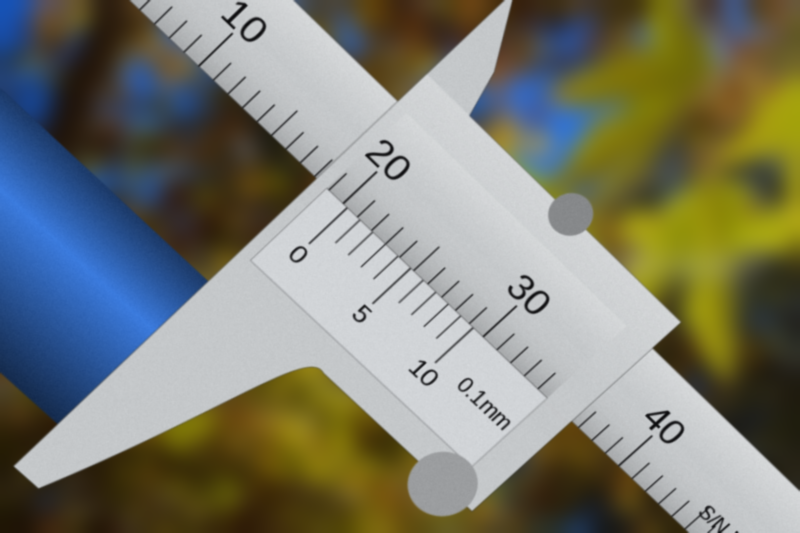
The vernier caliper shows **20.3** mm
